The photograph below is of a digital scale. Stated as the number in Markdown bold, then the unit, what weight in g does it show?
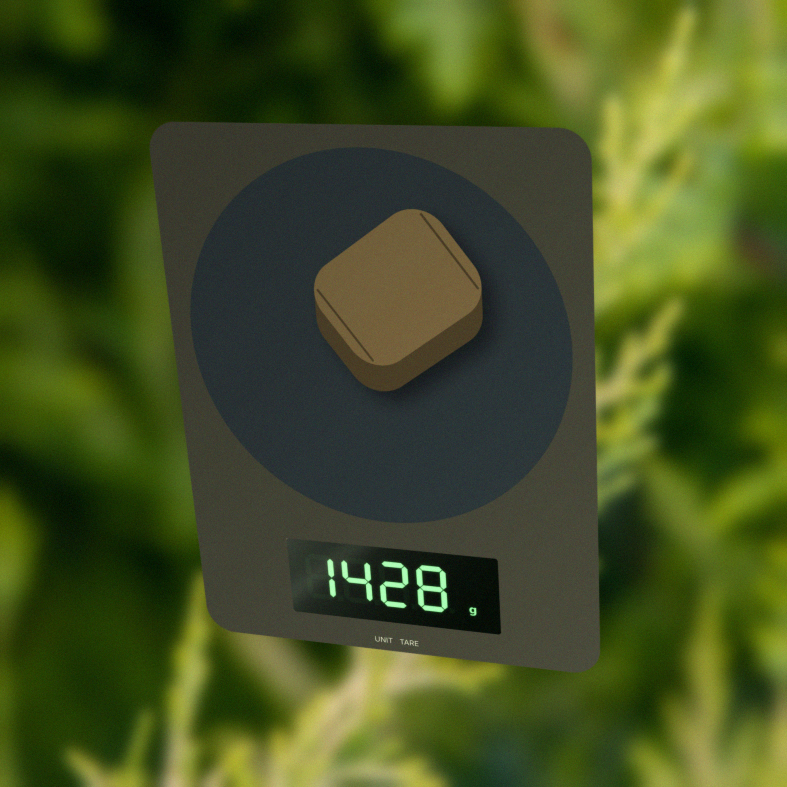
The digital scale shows **1428** g
